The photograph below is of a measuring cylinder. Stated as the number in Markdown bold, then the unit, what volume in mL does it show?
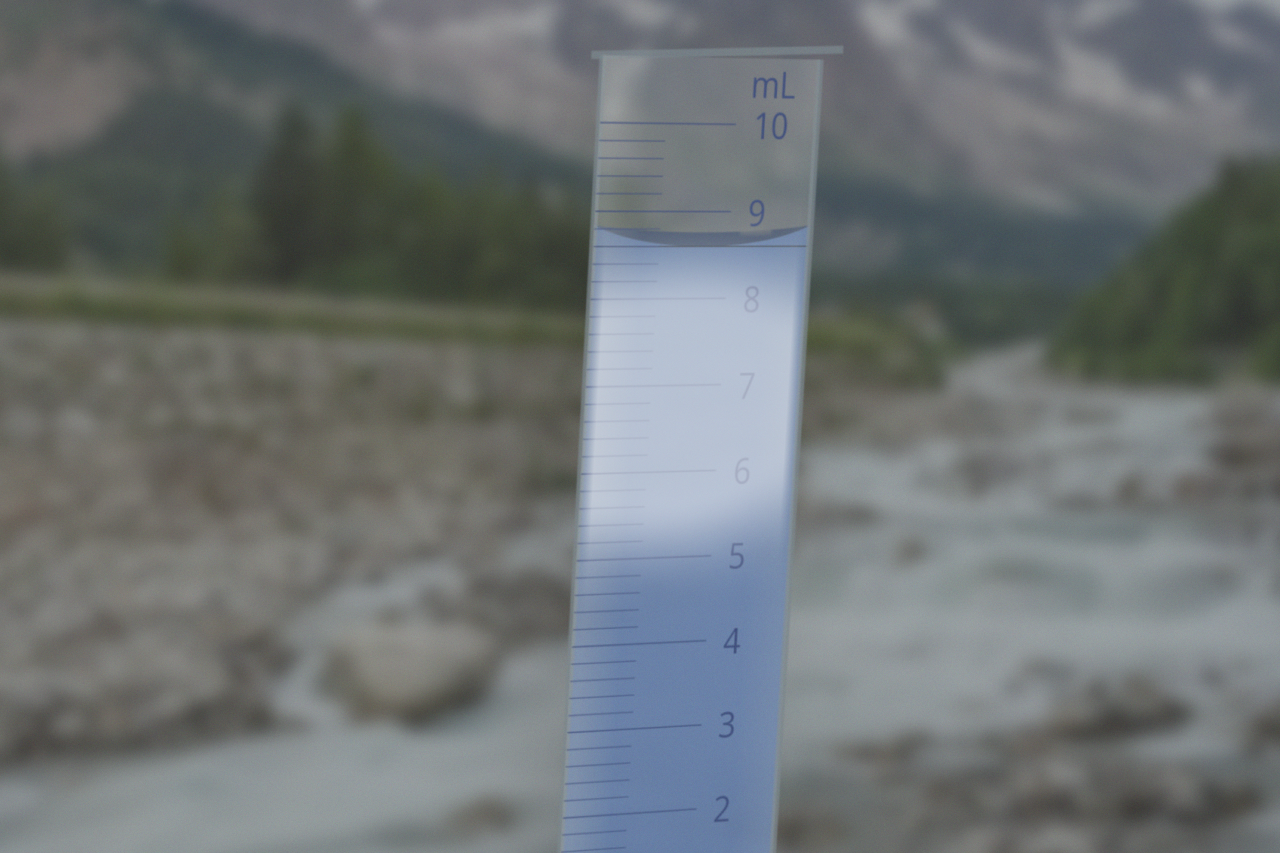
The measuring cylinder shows **8.6** mL
